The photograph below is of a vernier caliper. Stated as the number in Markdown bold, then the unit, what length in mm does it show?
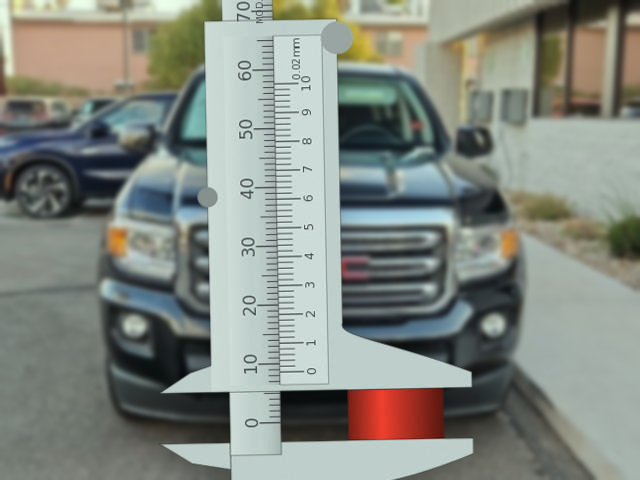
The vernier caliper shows **8.6** mm
